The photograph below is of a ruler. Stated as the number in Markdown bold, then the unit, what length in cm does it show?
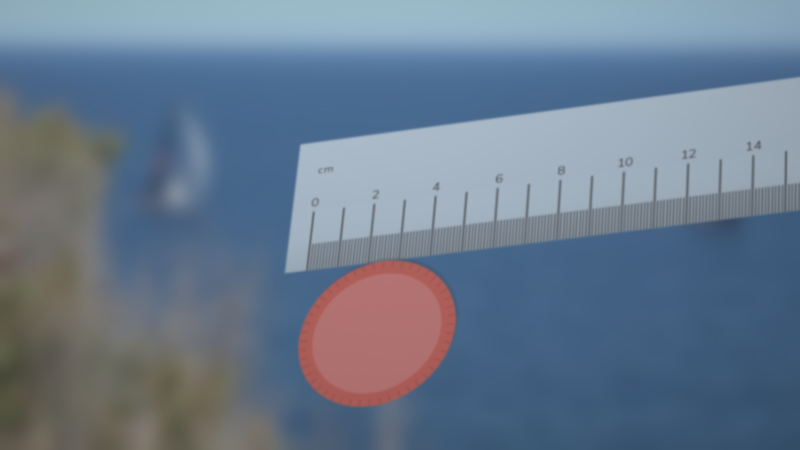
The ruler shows **5** cm
